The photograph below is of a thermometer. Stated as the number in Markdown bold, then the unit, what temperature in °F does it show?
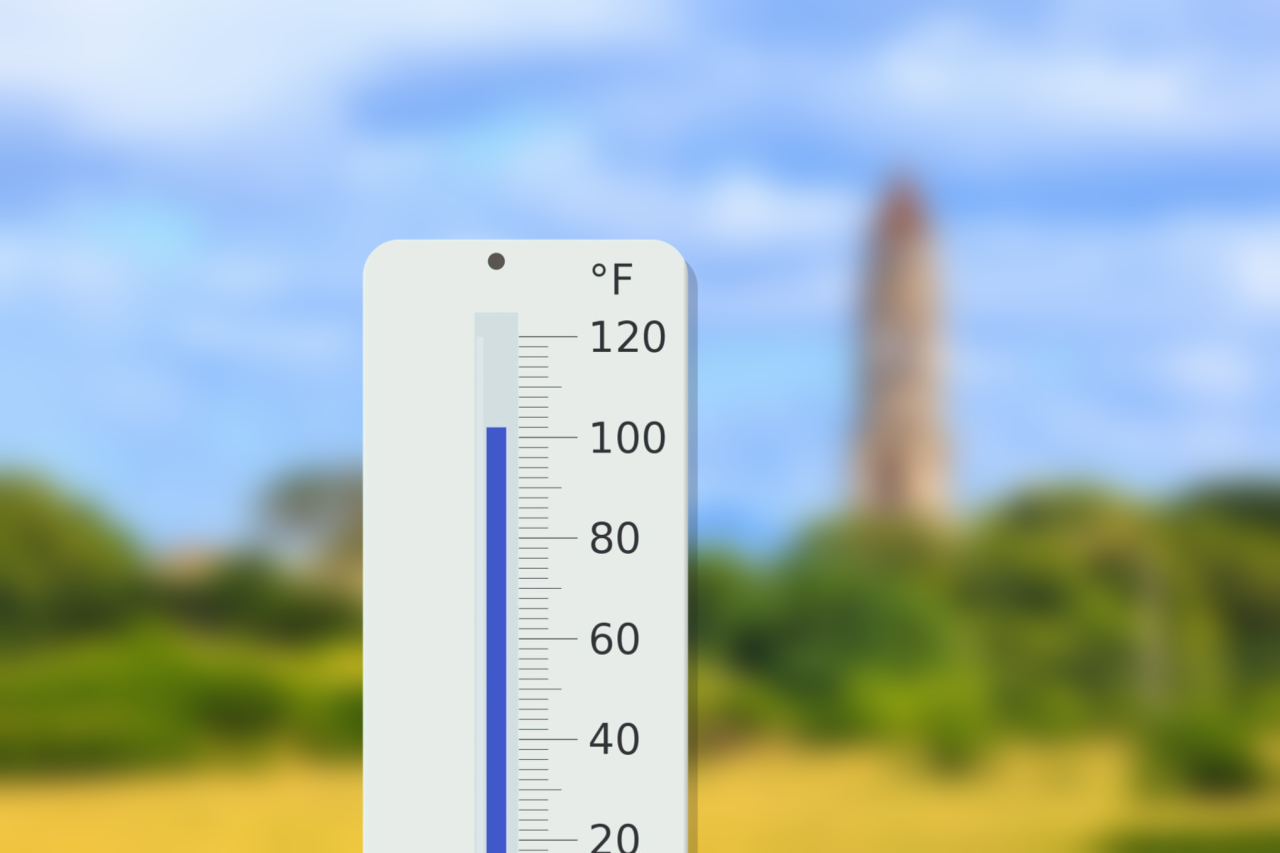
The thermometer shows **102** °F
